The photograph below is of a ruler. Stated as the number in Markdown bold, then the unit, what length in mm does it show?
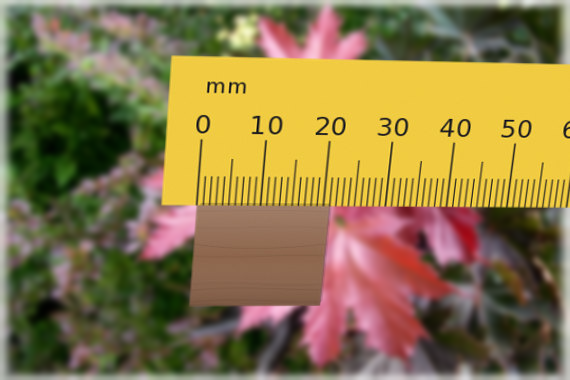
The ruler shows **21** mm
